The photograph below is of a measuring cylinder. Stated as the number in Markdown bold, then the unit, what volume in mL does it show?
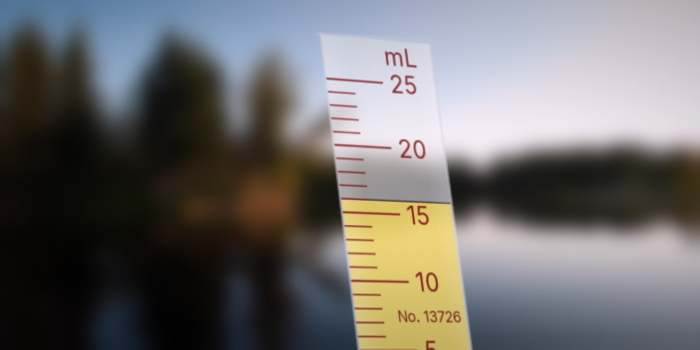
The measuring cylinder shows **16** mL
